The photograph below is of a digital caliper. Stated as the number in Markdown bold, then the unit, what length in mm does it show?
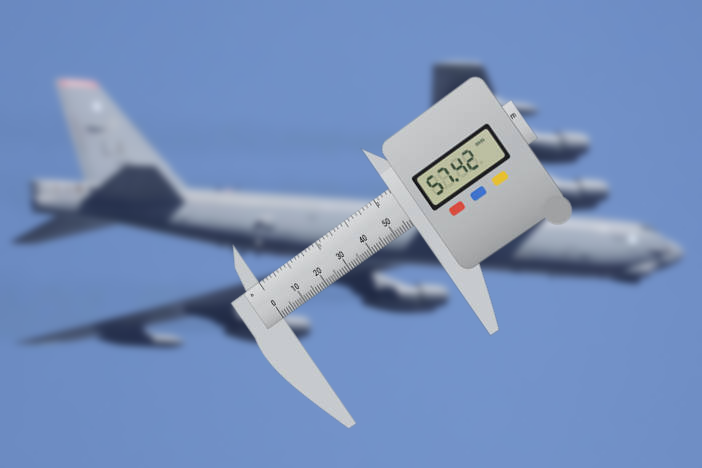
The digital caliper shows **57.42** mm
